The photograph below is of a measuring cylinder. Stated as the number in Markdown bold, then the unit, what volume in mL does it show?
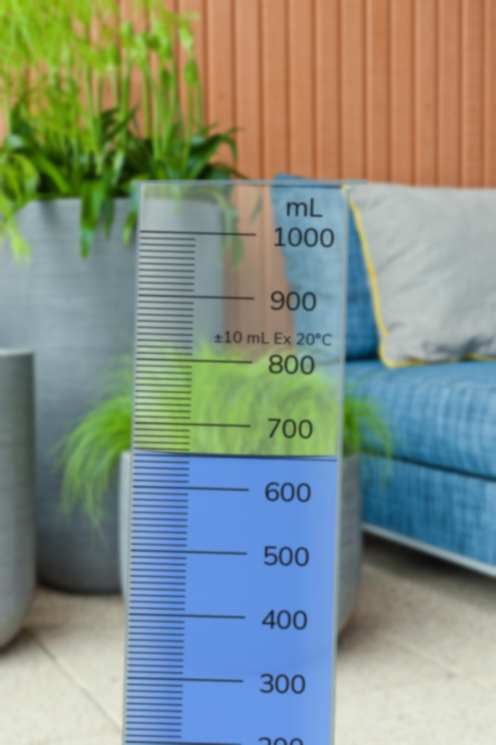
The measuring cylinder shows **650** mL
